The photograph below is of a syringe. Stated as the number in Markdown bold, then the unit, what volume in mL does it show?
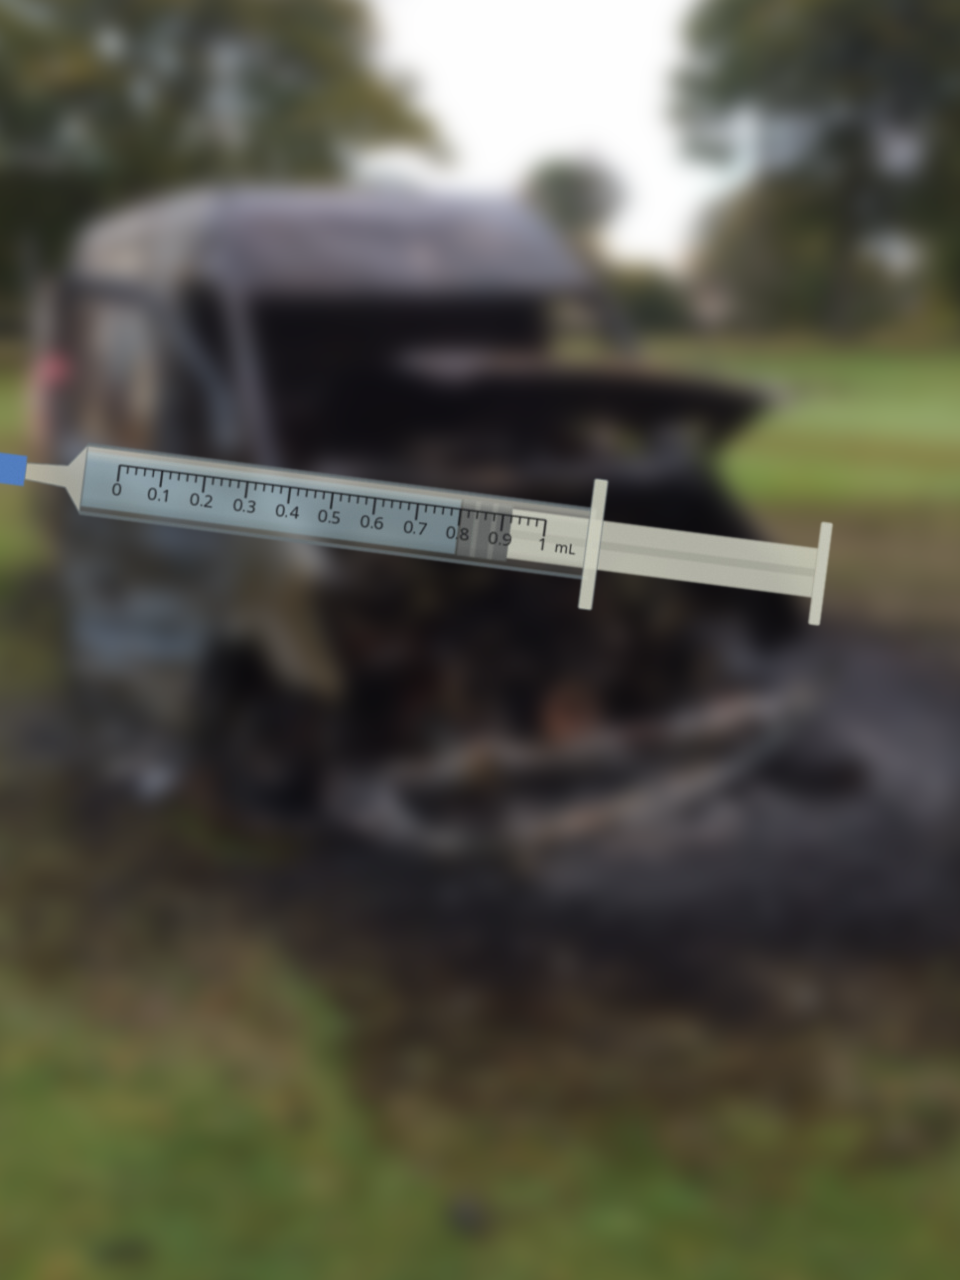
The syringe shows **0.8** mL
